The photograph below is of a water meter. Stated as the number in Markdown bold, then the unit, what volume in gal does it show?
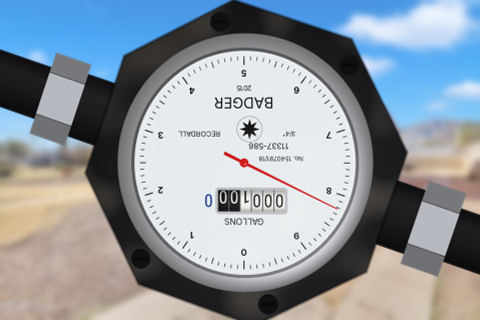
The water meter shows **998.2** gal
